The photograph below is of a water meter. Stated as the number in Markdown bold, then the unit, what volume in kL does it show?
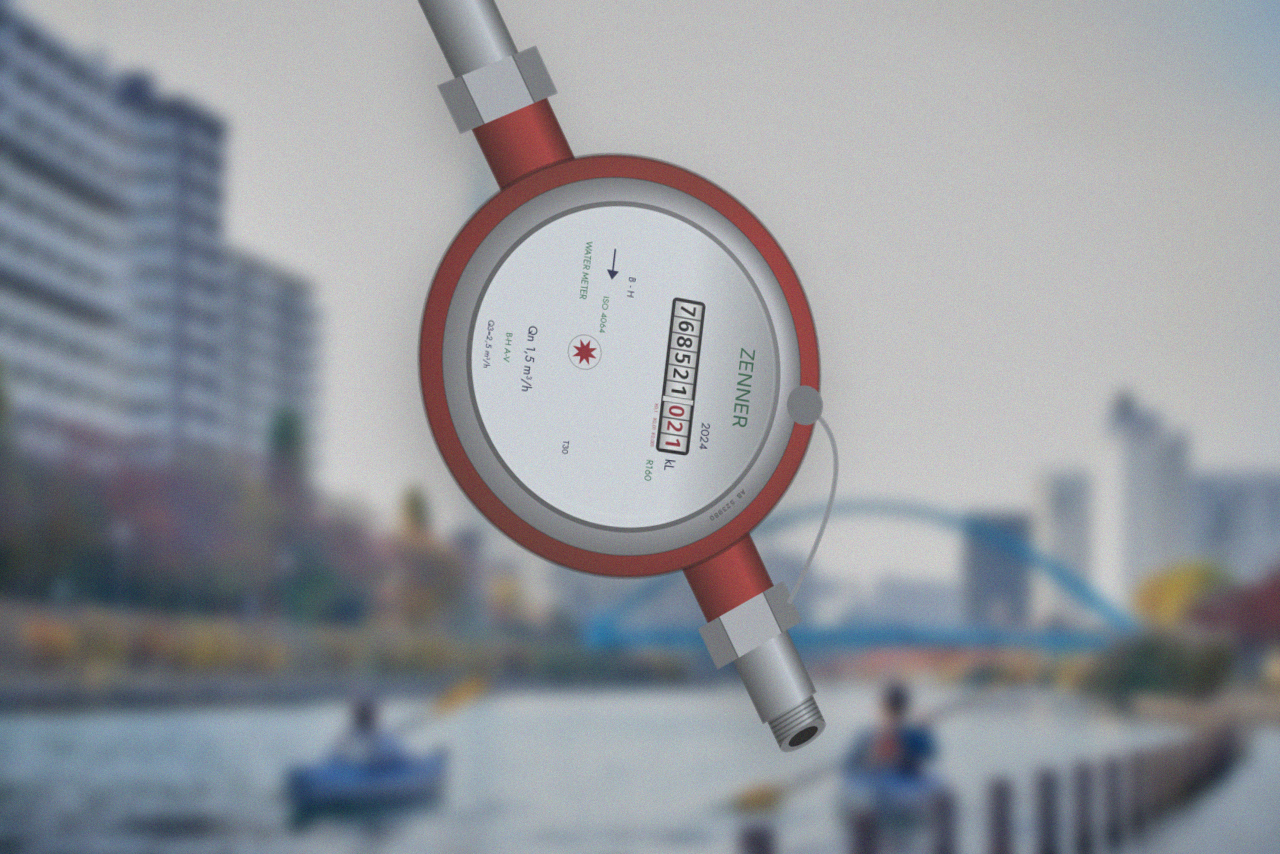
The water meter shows **768521.021** kL
